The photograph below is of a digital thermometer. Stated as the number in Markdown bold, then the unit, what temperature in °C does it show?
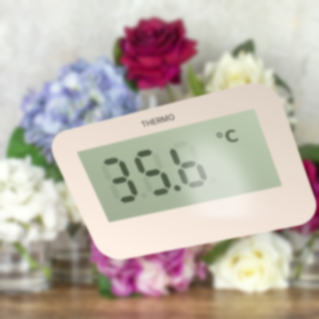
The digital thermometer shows **35.6** °C
